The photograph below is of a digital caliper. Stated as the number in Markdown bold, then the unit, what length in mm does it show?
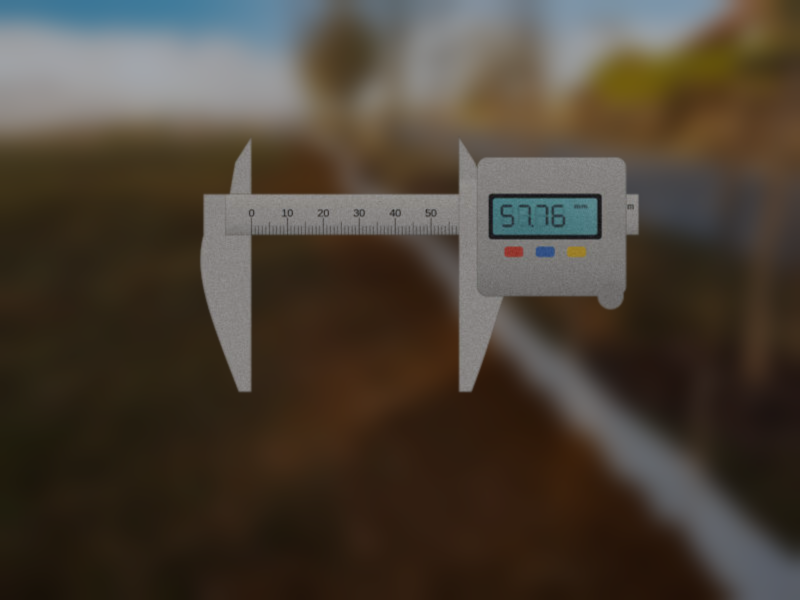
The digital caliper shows **57.76** mm
